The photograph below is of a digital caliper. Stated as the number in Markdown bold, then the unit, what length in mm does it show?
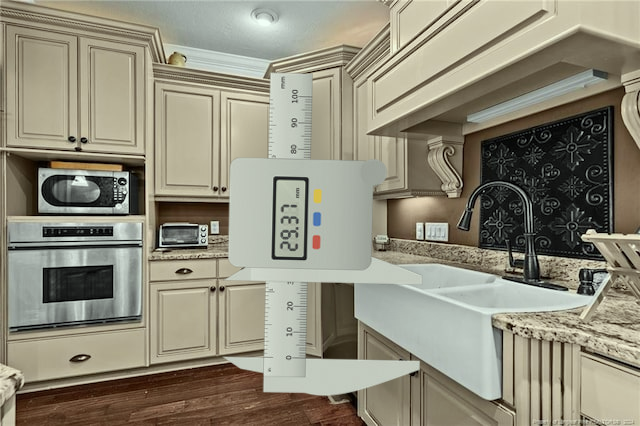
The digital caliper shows **29.37** mm
